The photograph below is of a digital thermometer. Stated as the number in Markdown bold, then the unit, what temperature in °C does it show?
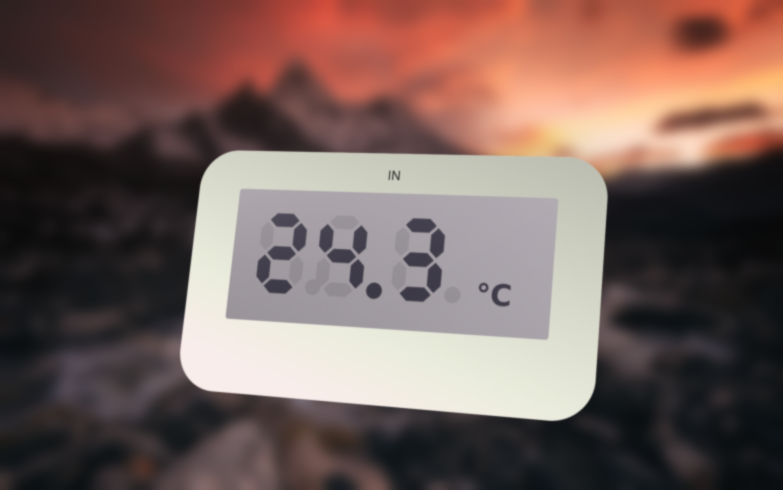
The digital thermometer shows **24.3** °C
